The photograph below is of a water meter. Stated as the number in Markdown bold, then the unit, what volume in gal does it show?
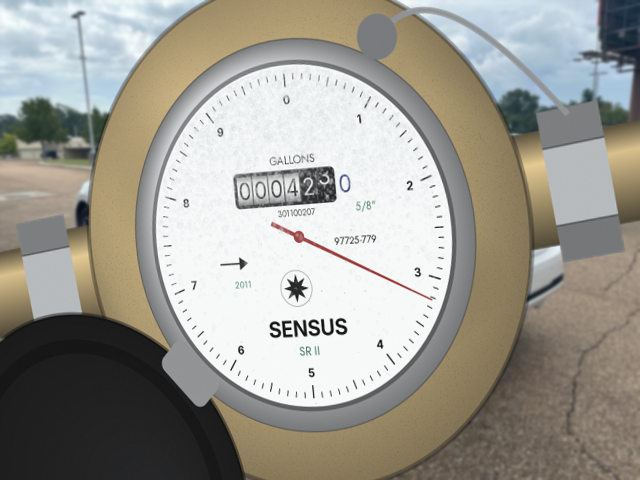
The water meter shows **4233.2** gal
